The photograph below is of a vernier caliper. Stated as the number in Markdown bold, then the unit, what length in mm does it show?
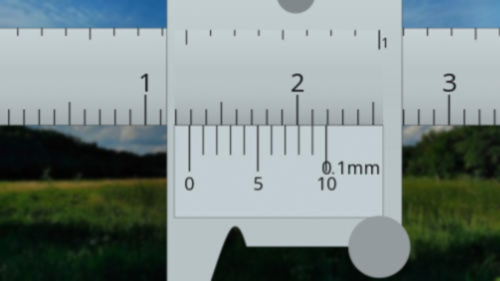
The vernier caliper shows **12.9** mm
